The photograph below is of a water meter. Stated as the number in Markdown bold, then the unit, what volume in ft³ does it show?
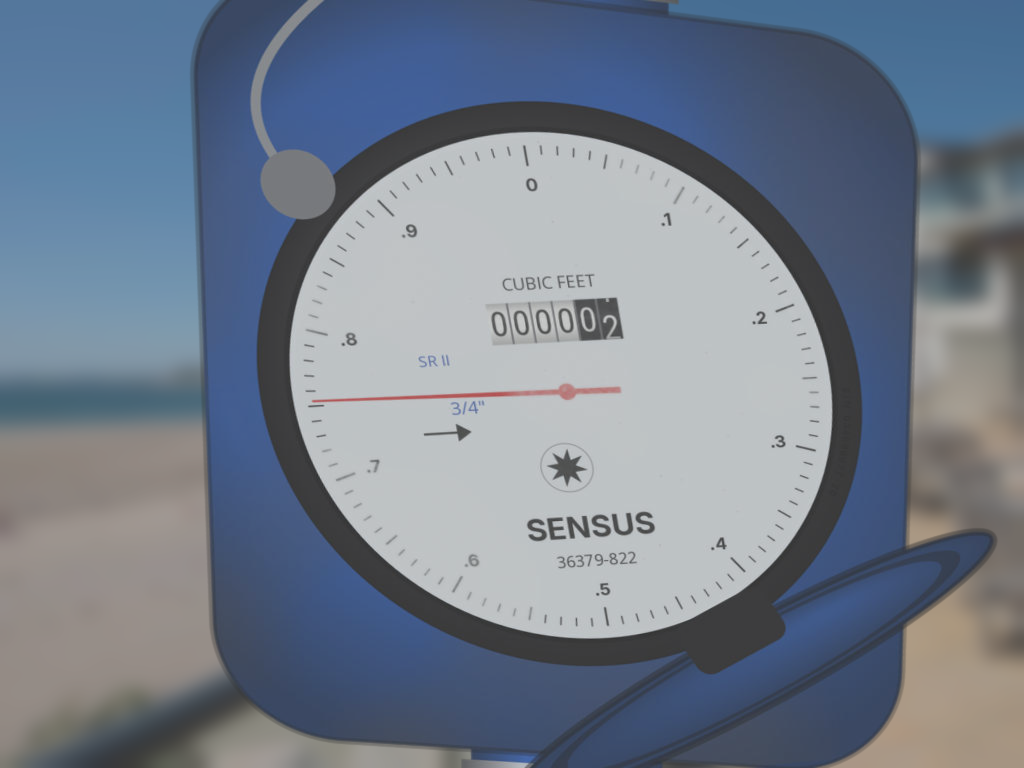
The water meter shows **1.75** ft³
